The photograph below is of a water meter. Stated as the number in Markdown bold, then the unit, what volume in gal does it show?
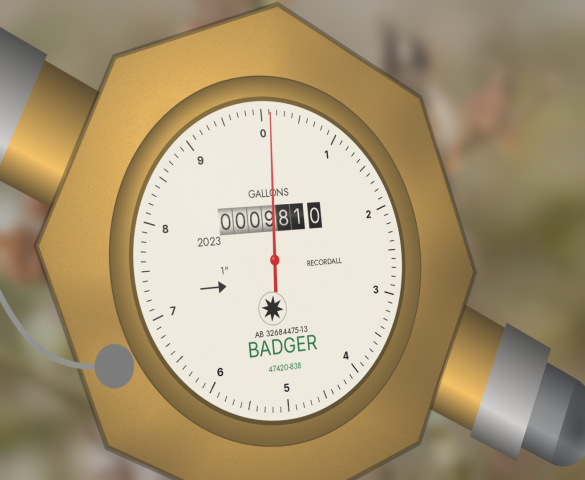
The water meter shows **9810.1** gal
